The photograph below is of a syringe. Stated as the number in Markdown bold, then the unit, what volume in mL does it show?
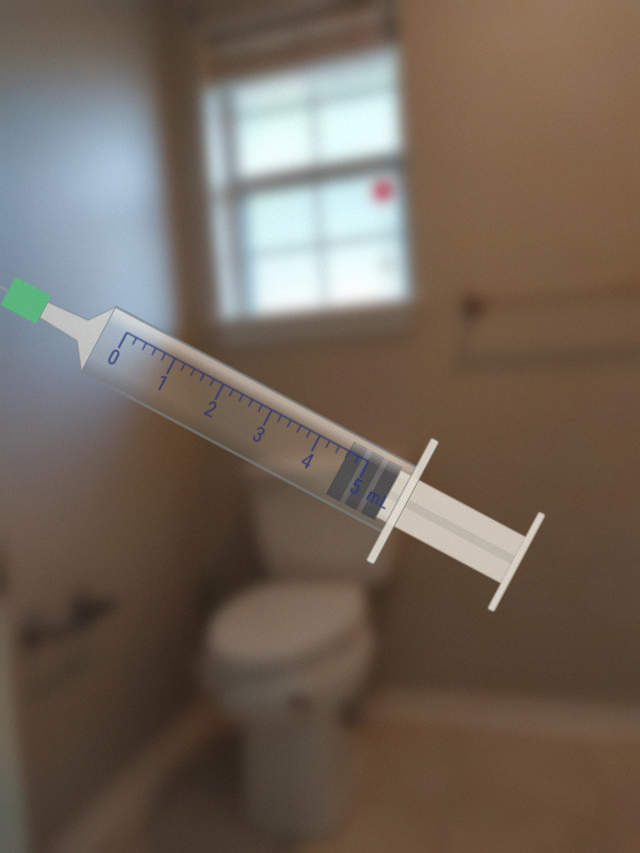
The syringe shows **4.6** mL
